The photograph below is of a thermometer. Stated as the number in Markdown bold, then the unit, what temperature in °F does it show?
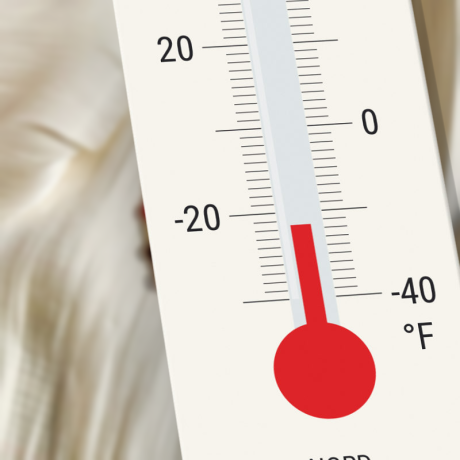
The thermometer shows **-23** °F
